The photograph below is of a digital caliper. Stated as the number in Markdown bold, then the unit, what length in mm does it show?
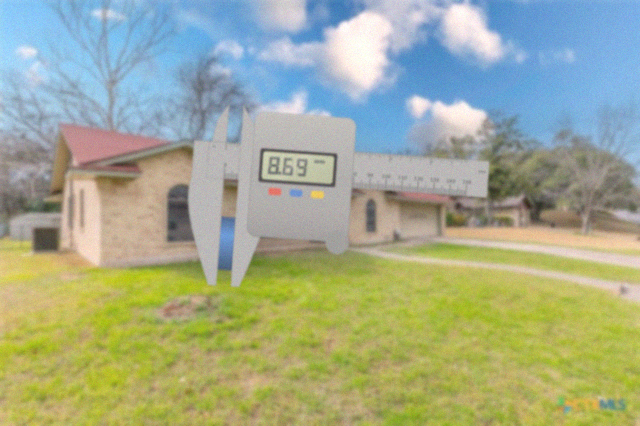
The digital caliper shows **8.69** mm
